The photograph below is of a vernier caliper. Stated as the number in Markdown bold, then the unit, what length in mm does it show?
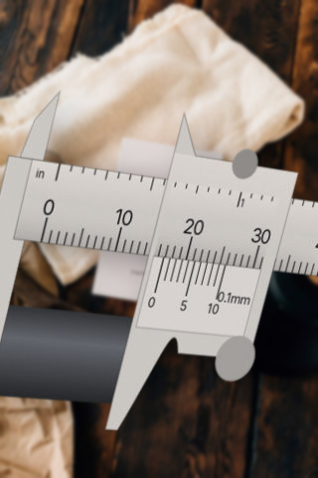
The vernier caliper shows **16.8** mm
